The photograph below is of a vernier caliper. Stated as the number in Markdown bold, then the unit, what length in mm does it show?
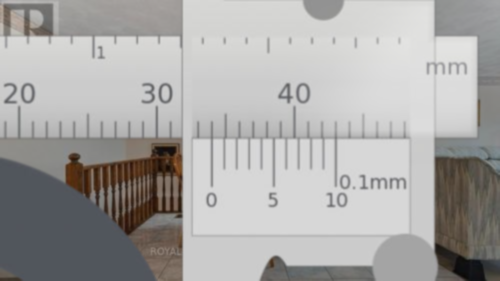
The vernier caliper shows **34.0** mm
